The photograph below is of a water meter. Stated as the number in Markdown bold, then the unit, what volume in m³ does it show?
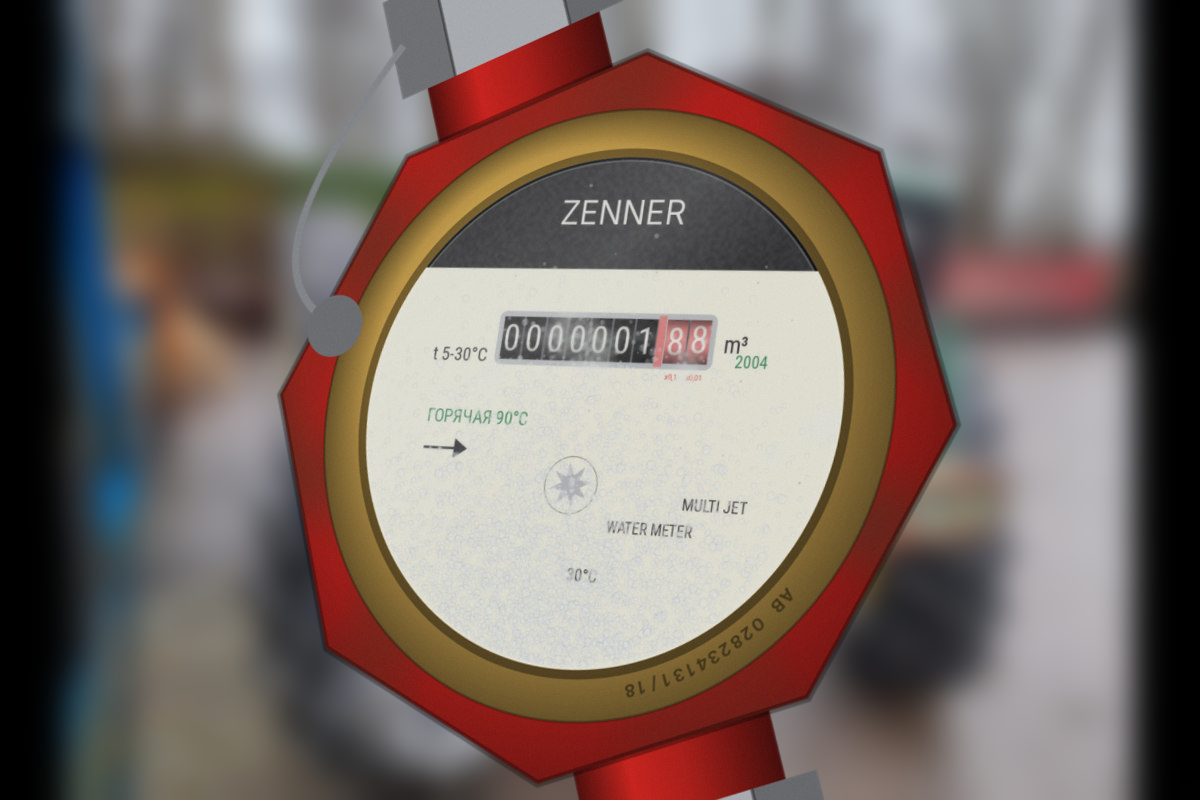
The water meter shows **1.88** m³
